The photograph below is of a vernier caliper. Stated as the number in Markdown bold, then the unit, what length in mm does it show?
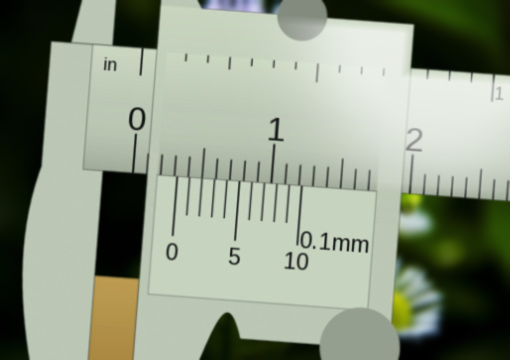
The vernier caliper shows **3.2** mm
